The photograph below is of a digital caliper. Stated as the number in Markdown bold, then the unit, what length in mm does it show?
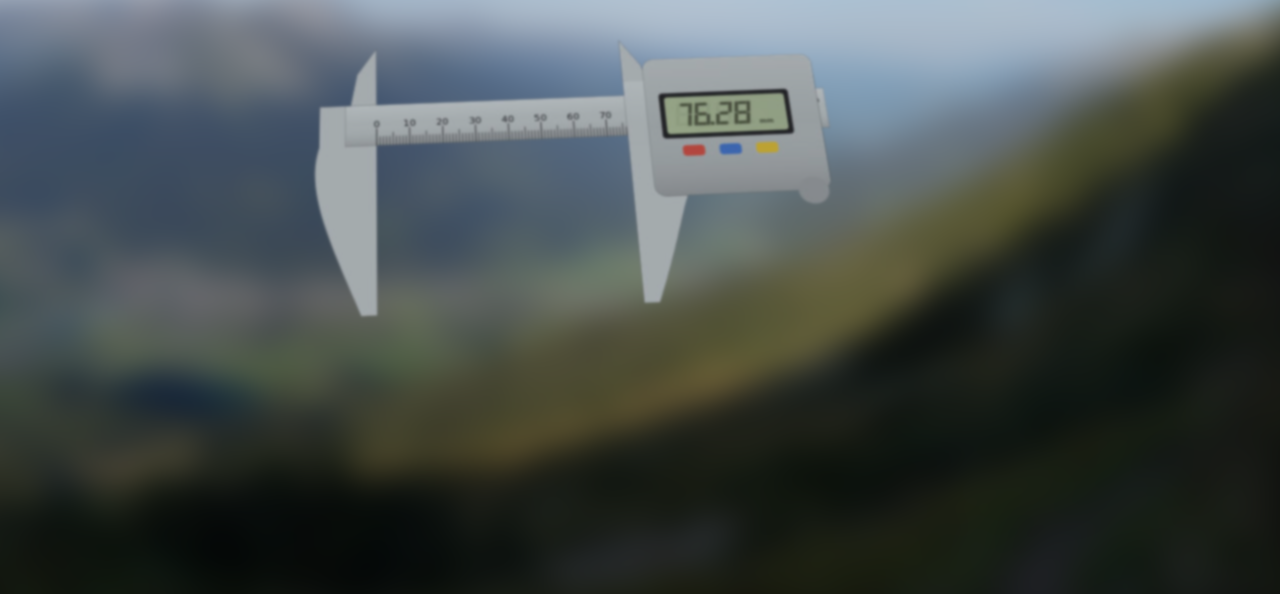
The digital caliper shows **76.28** mm
